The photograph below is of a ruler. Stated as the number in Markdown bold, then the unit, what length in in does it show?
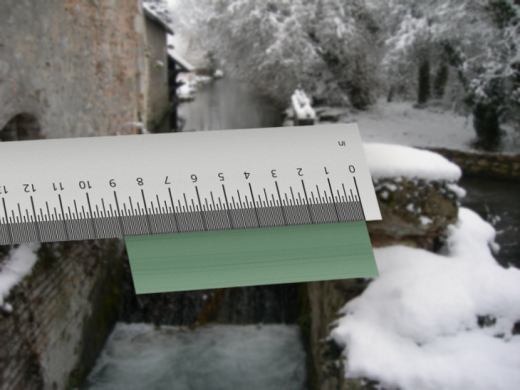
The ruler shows **9** in
